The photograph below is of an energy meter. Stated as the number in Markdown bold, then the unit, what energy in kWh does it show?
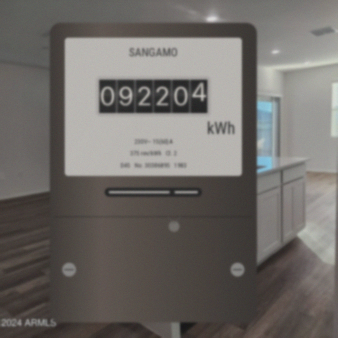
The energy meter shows **92204** kWh
